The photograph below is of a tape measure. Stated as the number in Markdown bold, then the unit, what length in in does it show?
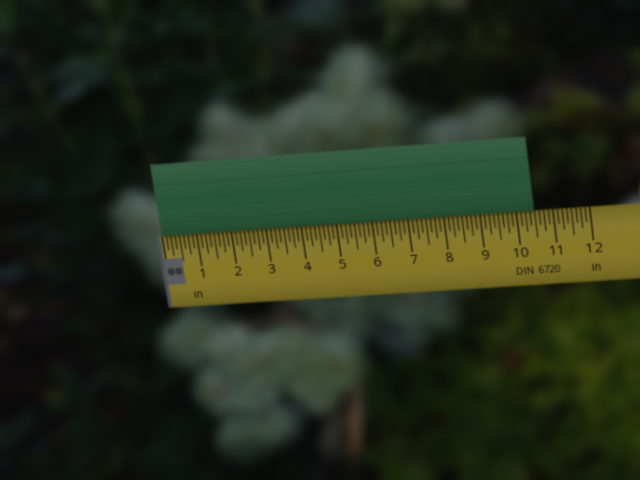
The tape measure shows **10.5** in
